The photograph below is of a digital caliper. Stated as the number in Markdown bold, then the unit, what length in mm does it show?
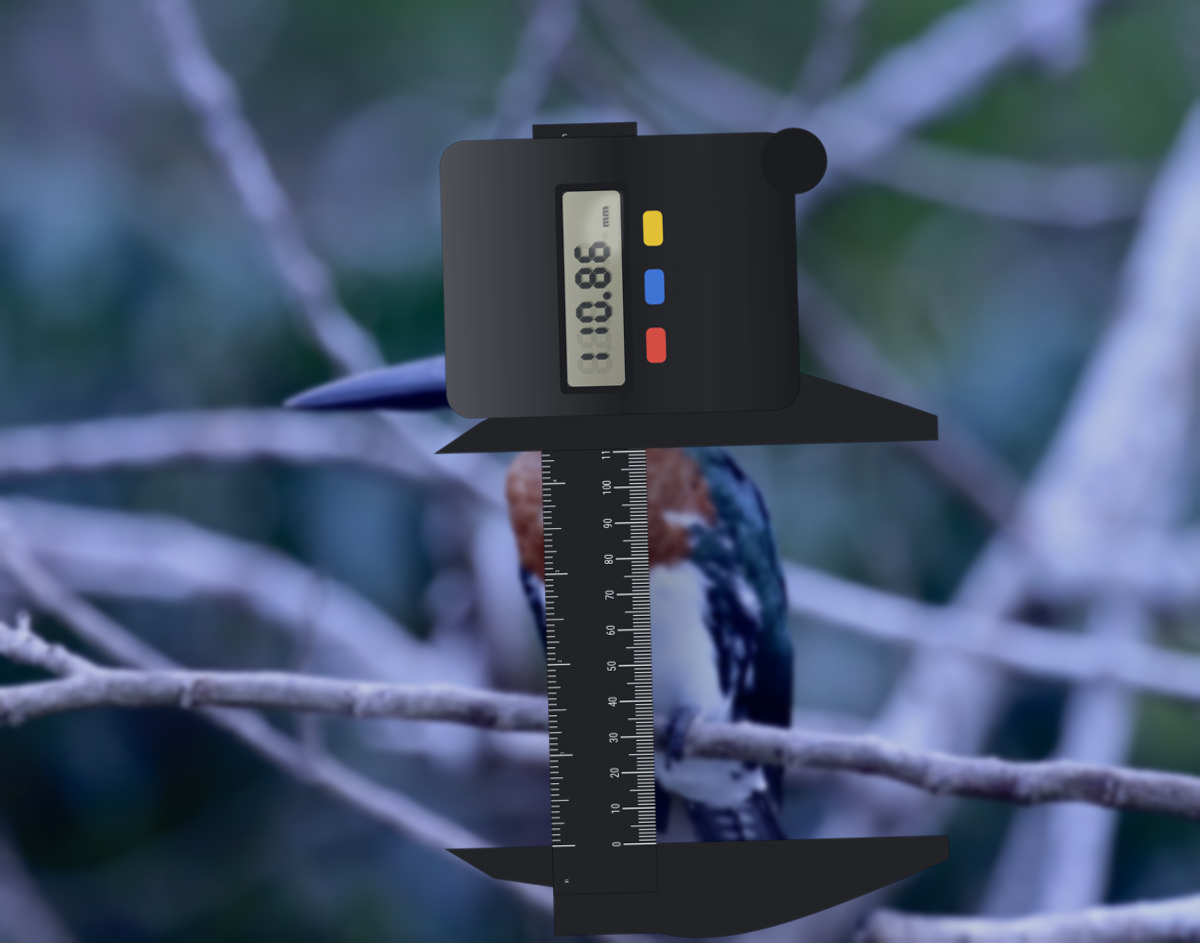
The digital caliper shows **110.86** mm
